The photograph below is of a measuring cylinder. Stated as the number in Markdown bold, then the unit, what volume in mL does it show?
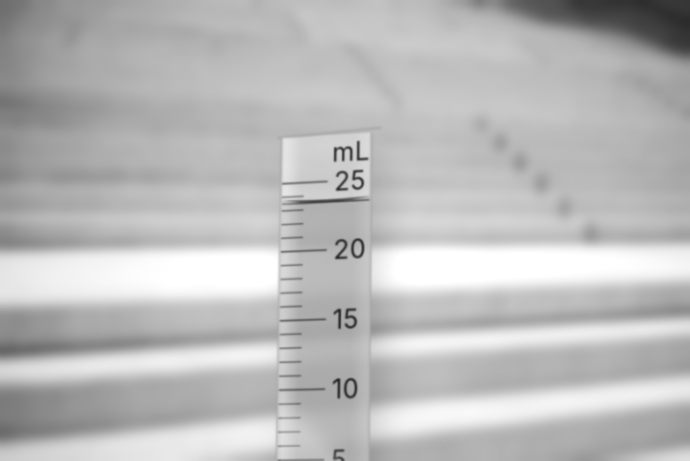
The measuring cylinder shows **23.5** mL
